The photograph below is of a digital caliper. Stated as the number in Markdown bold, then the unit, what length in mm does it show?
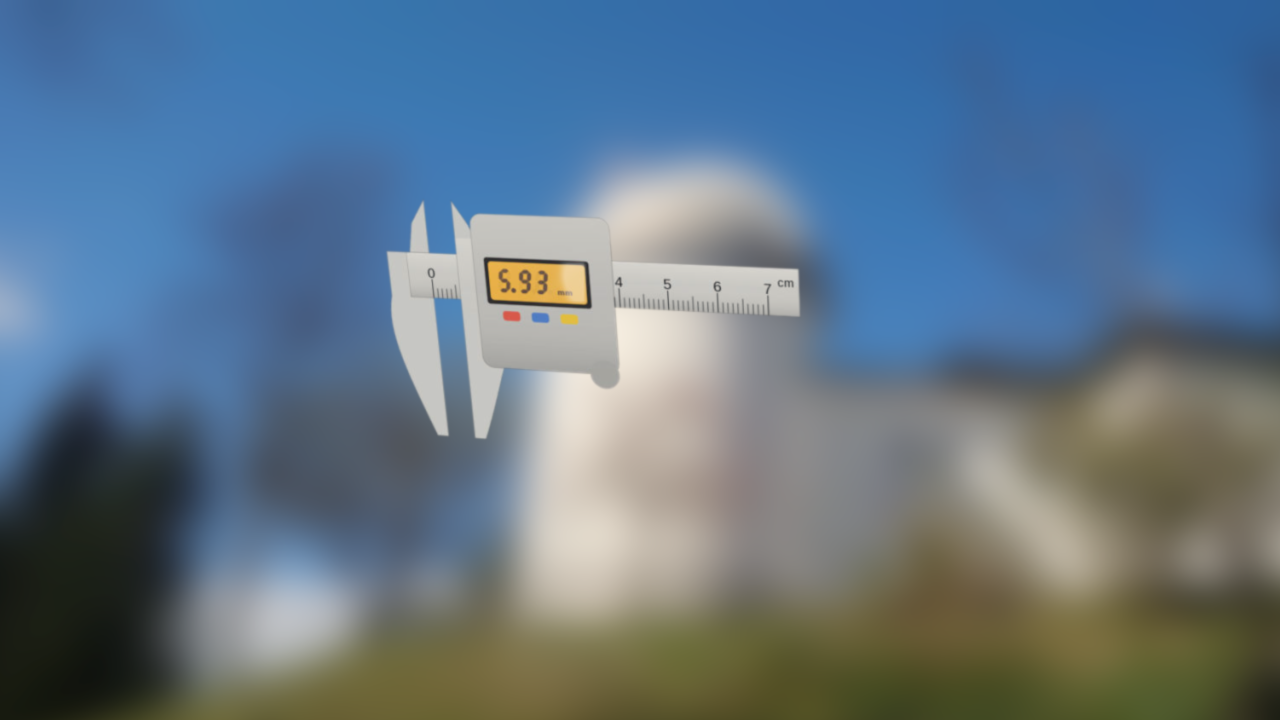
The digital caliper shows **5.93** mm
